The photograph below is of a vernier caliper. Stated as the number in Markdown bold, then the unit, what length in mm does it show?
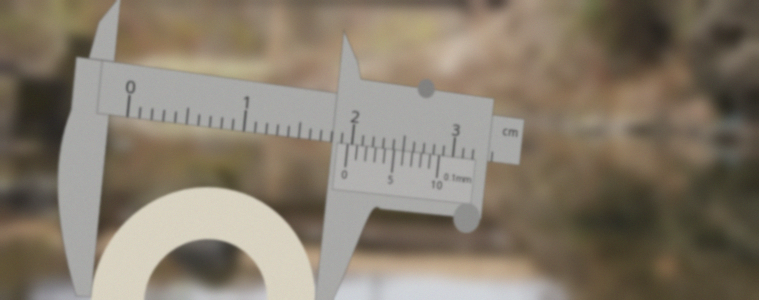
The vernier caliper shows **19.6** mm
